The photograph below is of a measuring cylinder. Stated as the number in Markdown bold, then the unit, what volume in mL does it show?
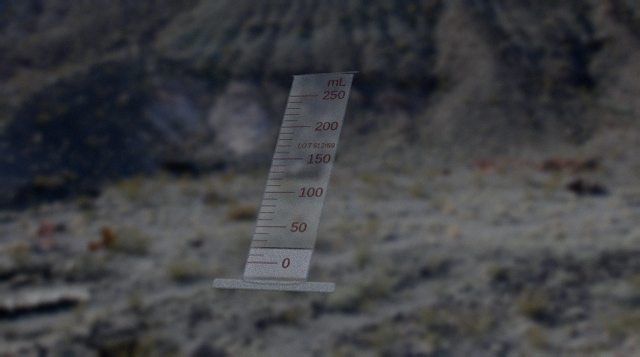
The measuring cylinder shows **20** mL
